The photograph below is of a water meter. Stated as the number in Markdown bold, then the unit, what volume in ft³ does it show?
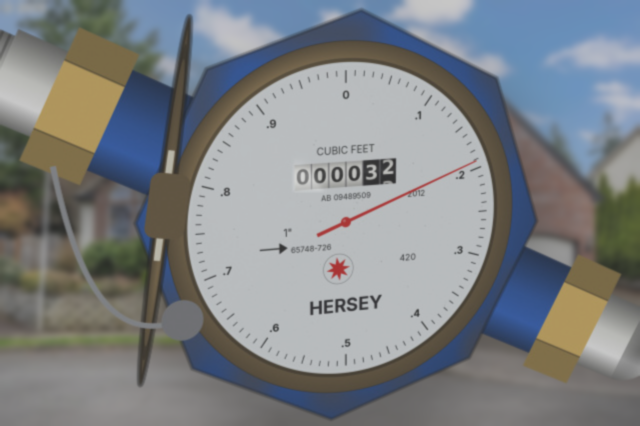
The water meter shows **32.19** ft³
